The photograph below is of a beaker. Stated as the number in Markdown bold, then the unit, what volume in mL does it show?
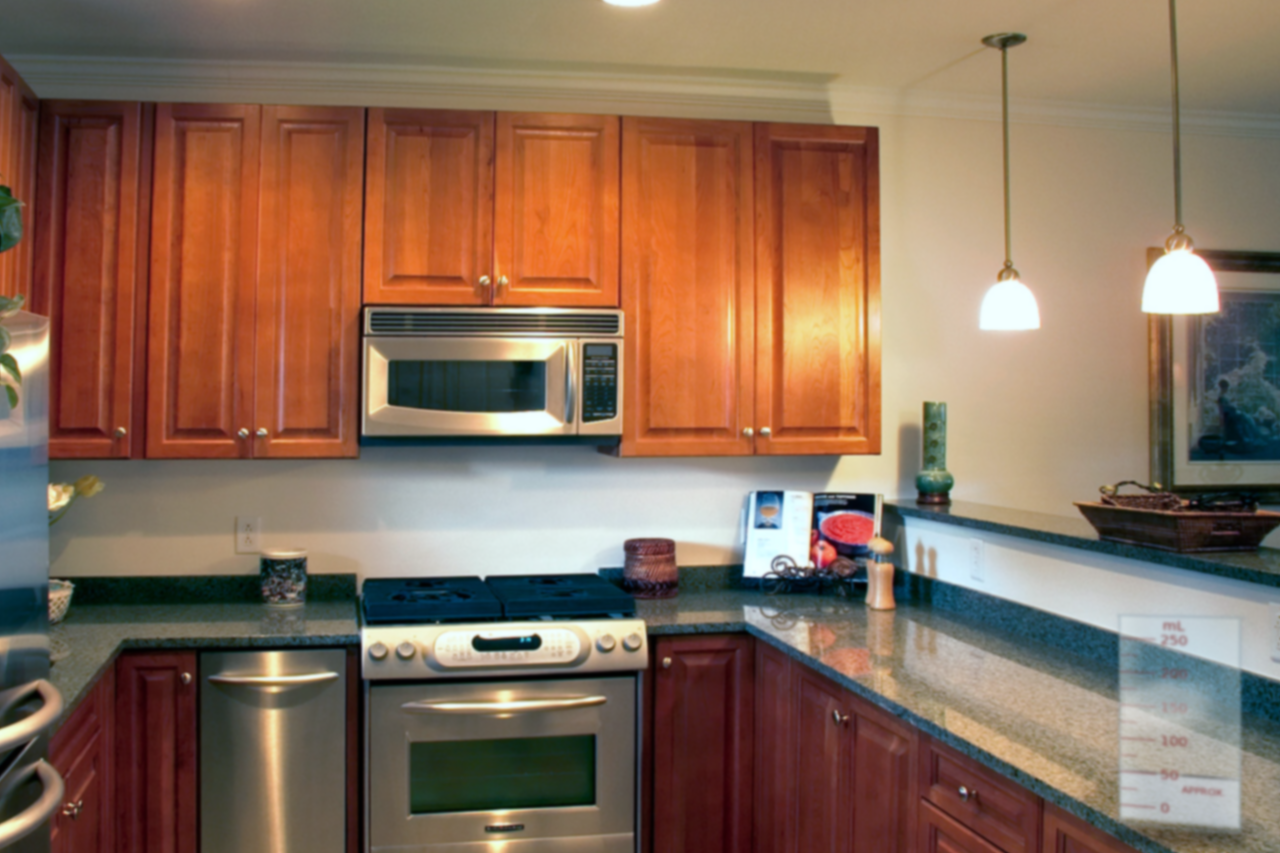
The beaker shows **50** mL
